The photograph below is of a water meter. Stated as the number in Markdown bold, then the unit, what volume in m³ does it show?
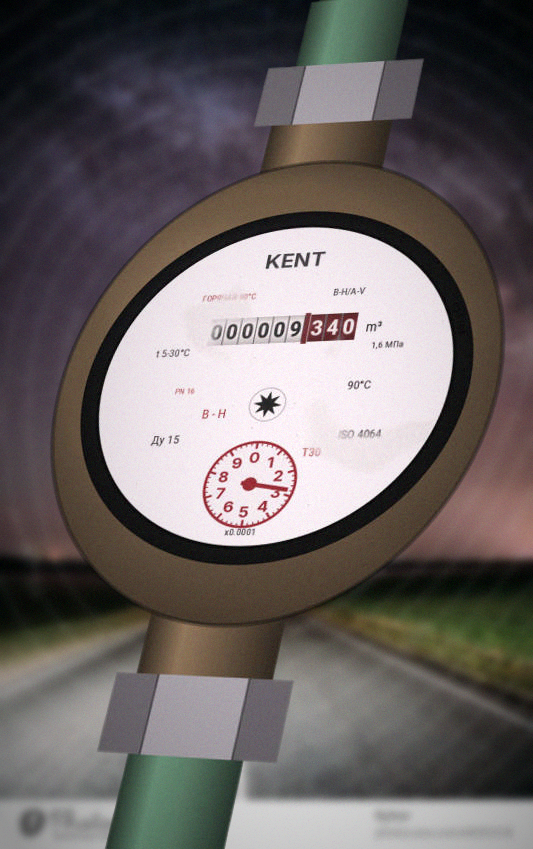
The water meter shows **9.3402** m³
